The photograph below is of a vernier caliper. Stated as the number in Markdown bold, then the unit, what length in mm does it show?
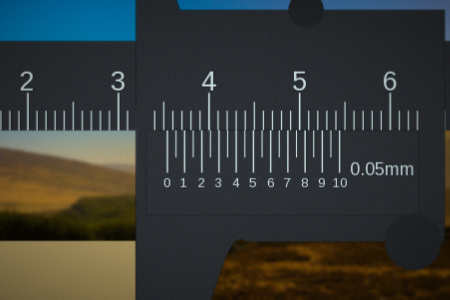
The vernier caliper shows **35.4** mm
